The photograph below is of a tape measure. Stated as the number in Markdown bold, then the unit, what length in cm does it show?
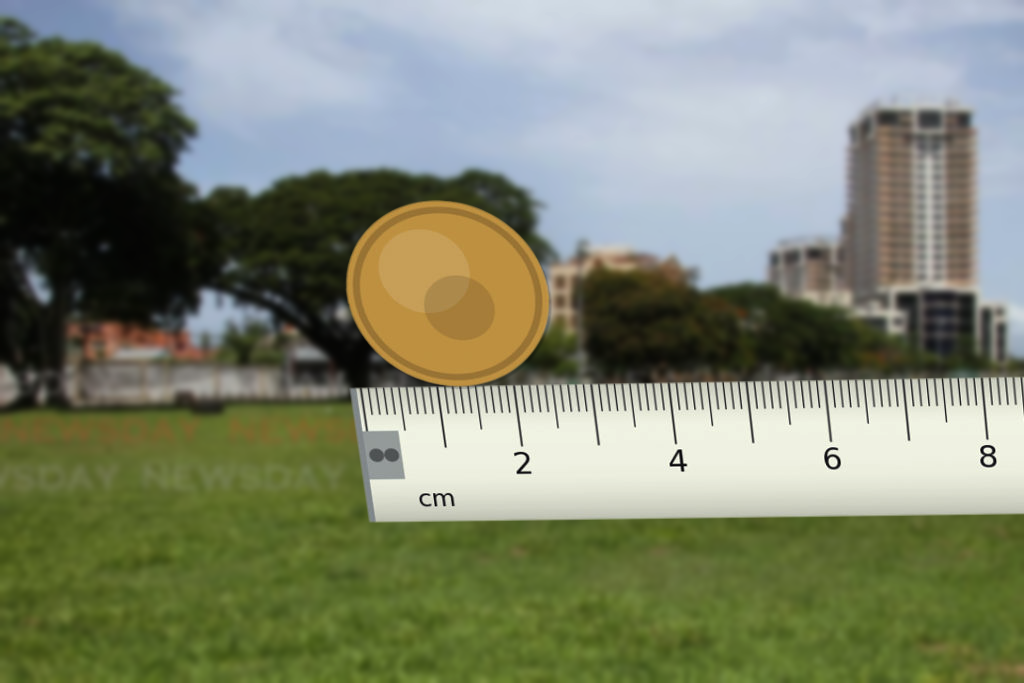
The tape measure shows **2.6** cm
